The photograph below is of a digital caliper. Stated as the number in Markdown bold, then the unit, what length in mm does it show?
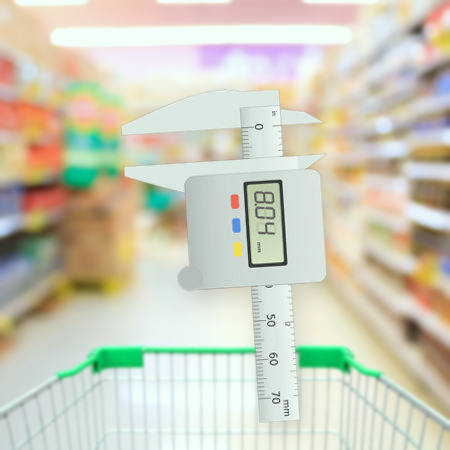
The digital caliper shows **8.04** mm
